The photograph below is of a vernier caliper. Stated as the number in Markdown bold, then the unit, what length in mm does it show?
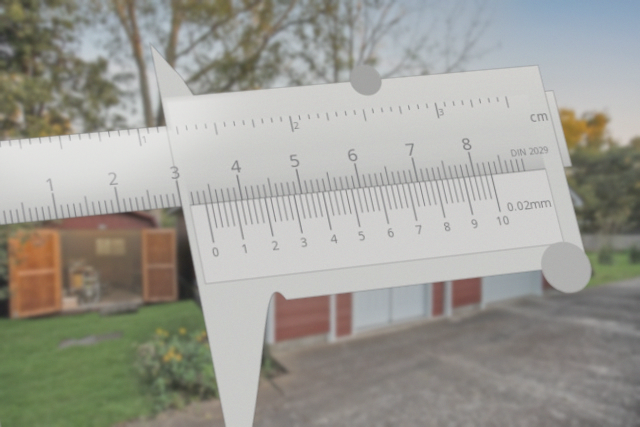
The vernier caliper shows **34.0** mm
